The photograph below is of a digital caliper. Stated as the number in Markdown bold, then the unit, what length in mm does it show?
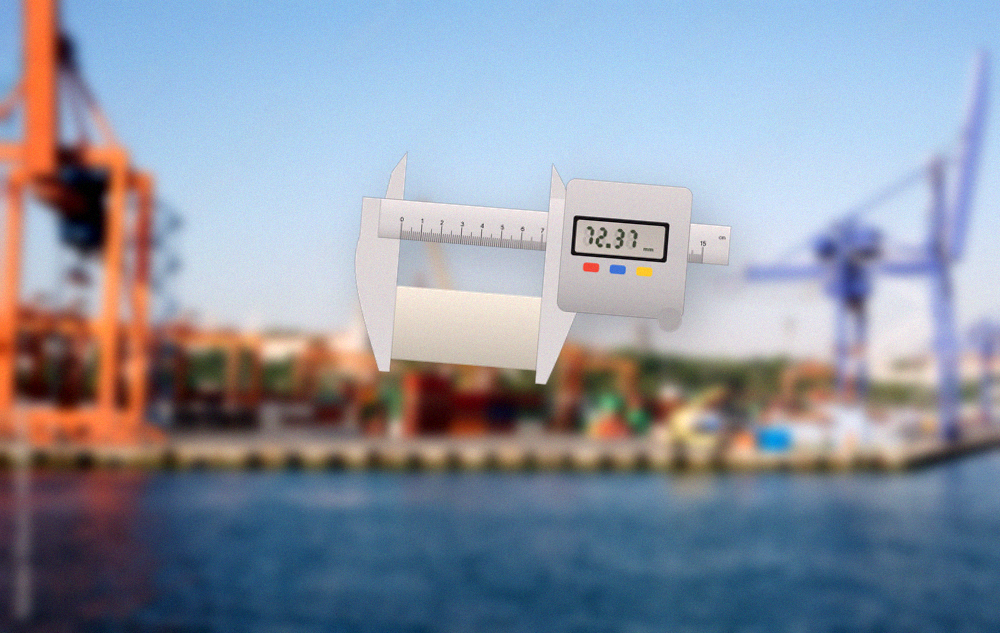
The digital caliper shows **72.37** mm
